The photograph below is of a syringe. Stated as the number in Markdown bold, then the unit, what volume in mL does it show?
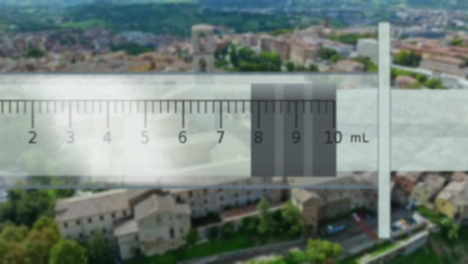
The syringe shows **7.8** mL
